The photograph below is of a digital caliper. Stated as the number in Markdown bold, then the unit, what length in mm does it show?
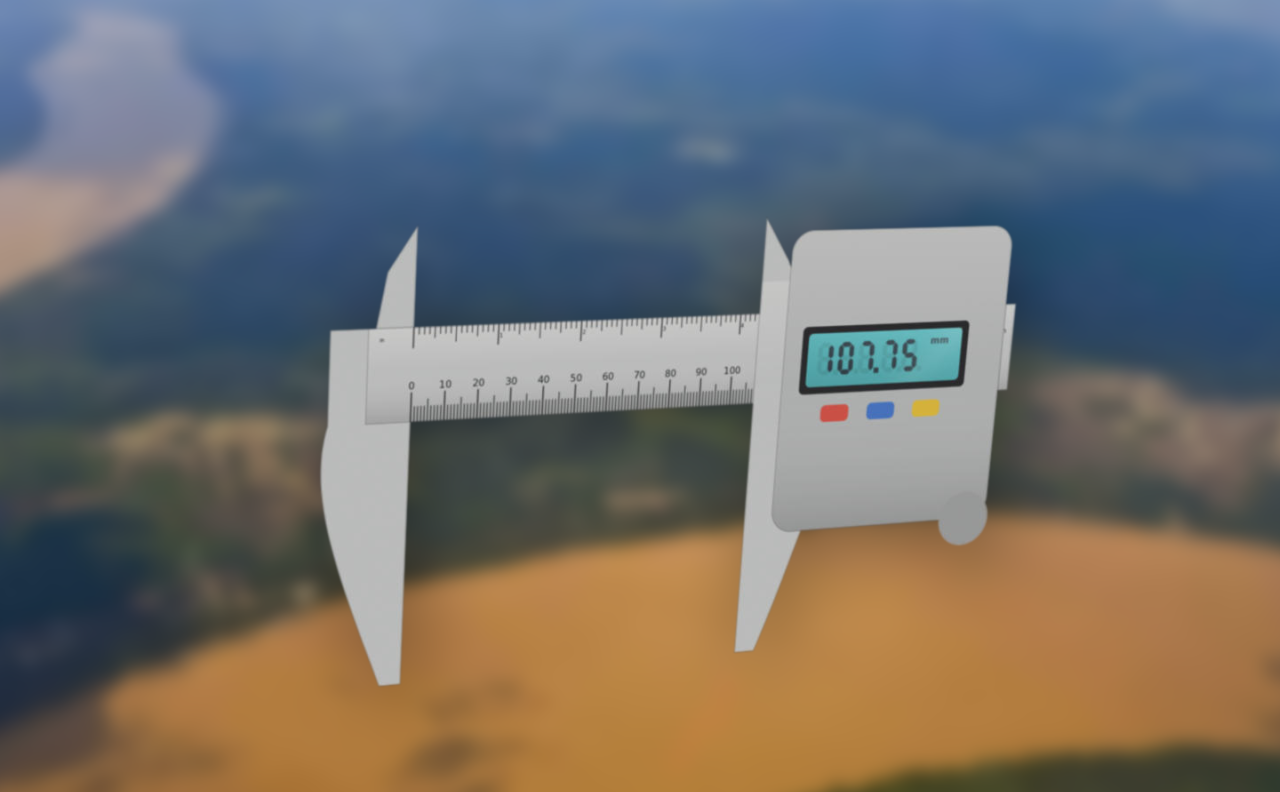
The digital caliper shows **107.75** mm
